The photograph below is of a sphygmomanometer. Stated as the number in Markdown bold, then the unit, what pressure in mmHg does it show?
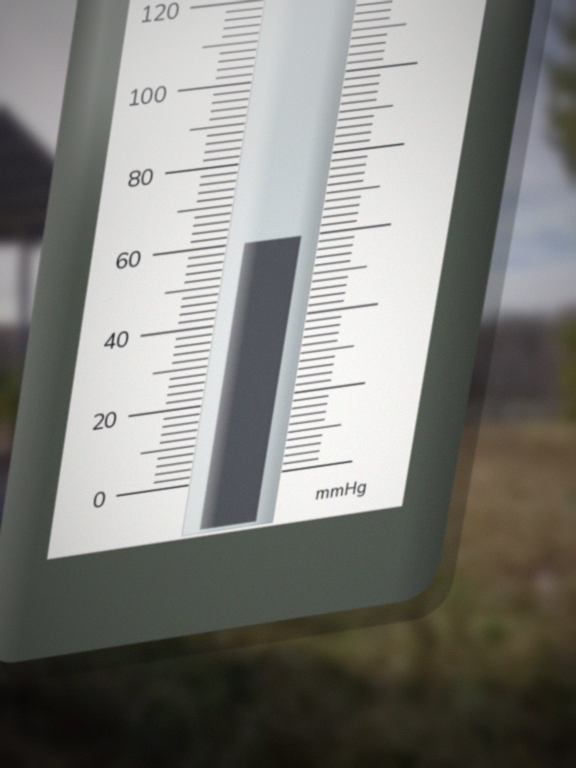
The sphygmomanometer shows **60** mmHg
